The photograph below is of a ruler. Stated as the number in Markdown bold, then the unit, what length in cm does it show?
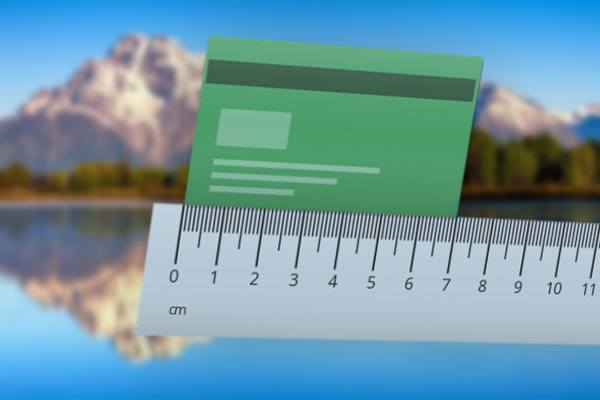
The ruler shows **7** cm
